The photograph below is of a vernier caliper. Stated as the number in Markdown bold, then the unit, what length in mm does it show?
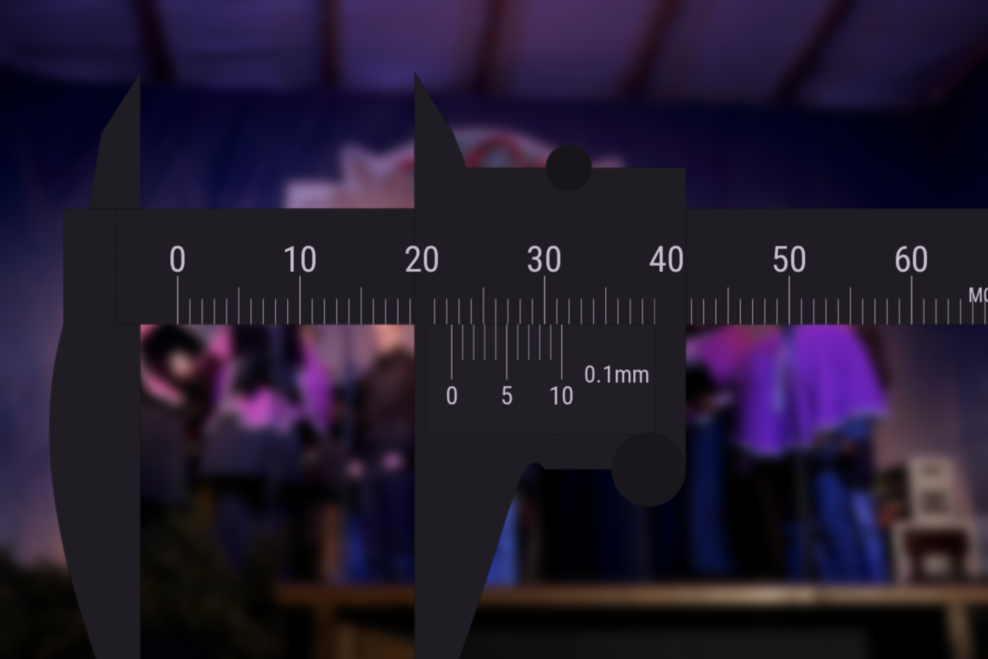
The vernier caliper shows **22.4** mm
